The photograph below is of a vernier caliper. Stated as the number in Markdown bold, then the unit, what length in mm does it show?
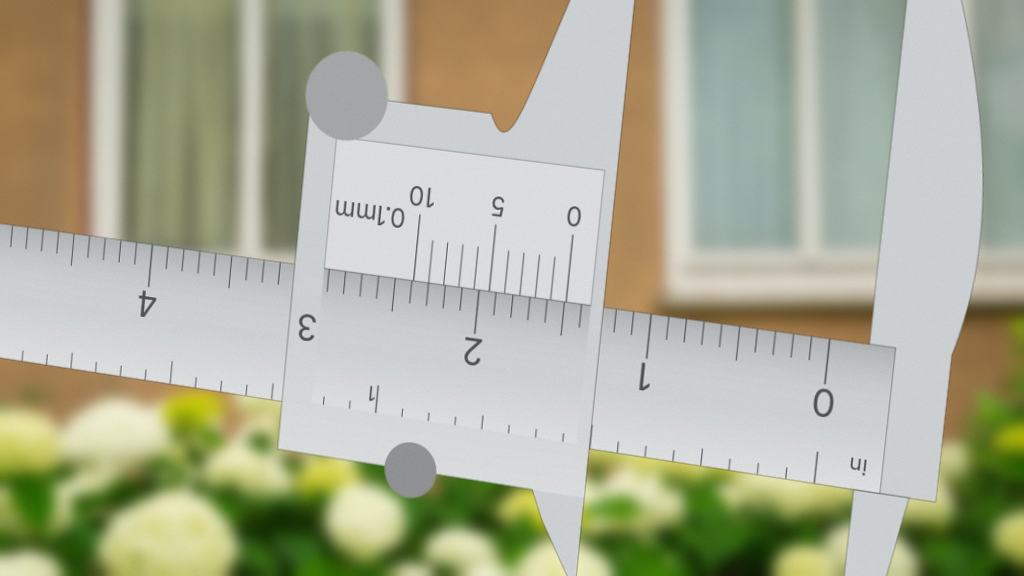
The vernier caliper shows **14.9** mm
